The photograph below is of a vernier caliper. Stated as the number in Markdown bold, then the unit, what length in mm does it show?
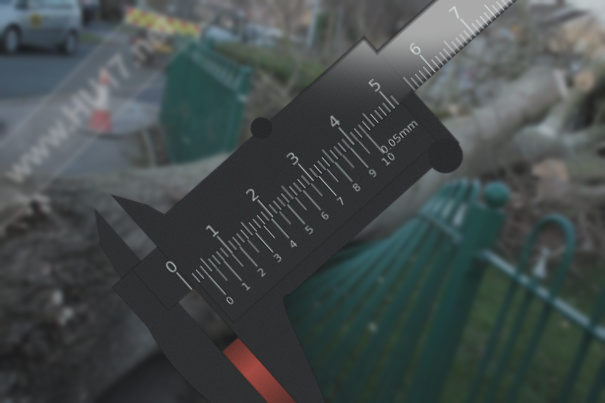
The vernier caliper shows **4.0** mm
